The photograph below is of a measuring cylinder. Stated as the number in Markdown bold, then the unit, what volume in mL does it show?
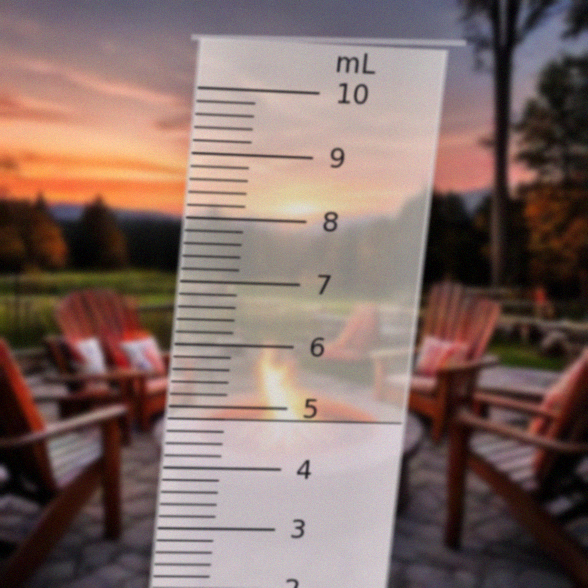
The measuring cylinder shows **4.8** mL
